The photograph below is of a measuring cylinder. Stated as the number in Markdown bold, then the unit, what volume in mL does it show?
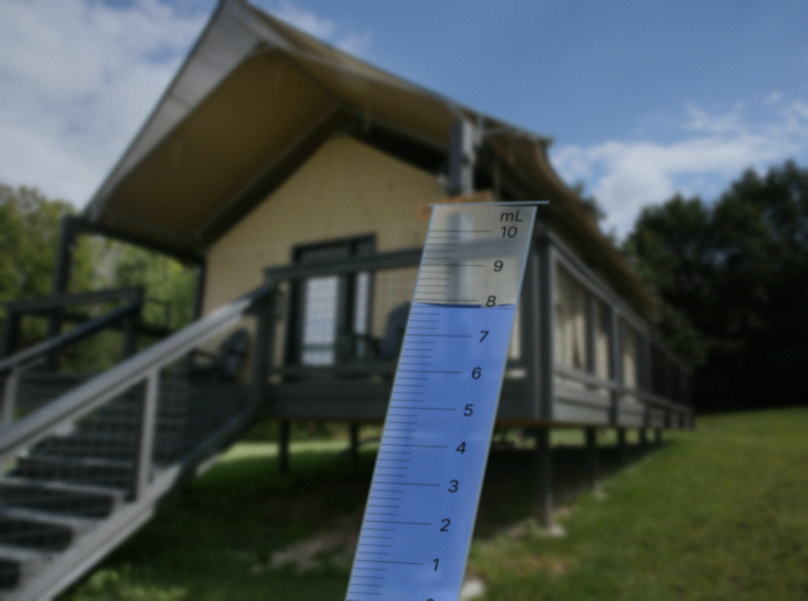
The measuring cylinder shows **7.8** mL
